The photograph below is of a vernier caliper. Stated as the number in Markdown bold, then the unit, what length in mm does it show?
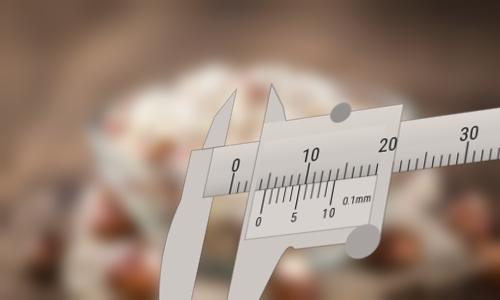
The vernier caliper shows **4.8** mm
